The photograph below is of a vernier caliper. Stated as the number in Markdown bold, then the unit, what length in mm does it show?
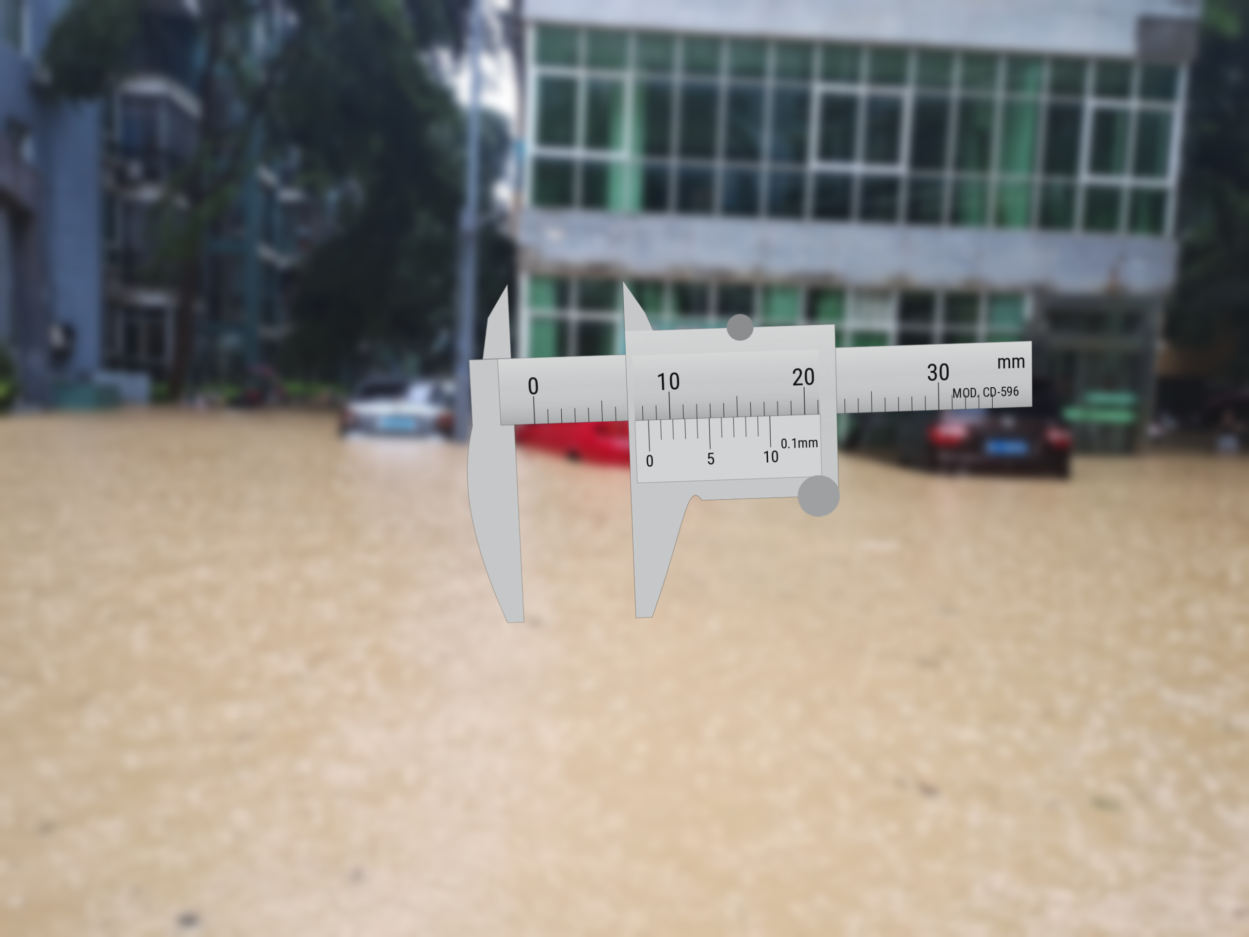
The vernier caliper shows **8.4** mm
